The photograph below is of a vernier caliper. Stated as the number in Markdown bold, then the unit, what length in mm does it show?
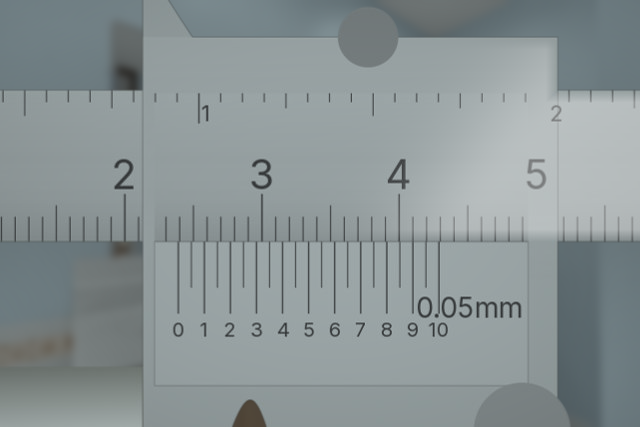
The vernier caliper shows **23.9** mm
